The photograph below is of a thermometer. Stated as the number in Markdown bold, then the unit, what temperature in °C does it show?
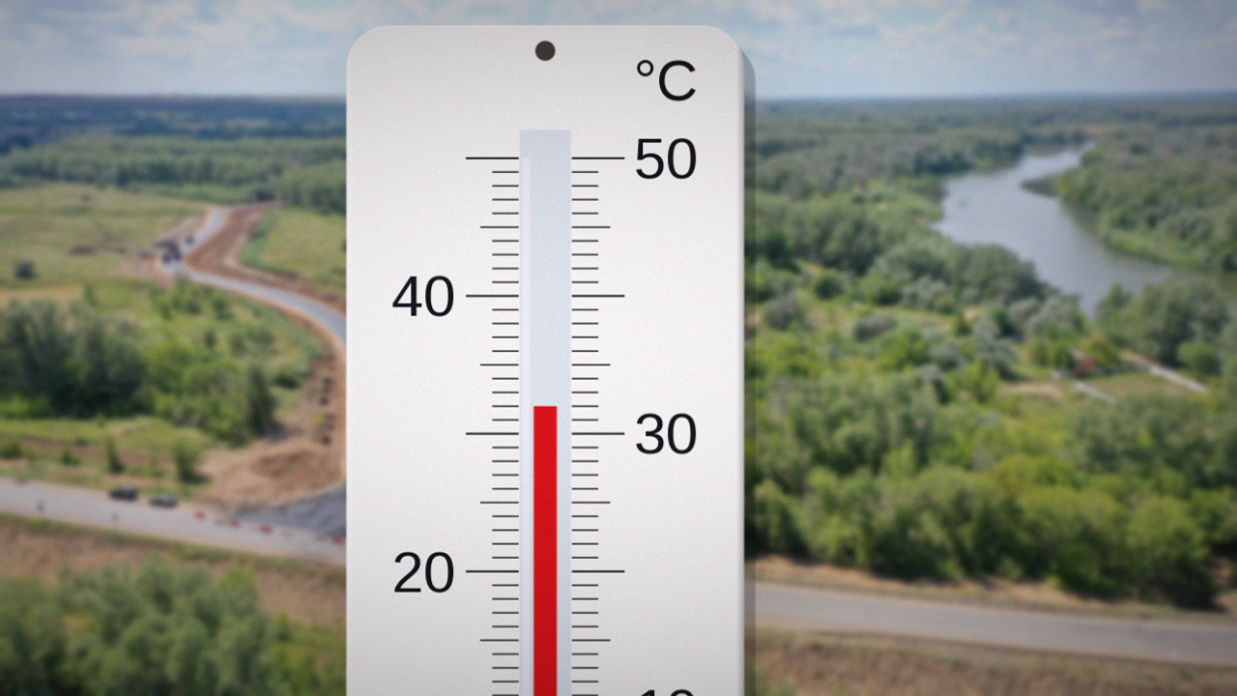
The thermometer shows **32** °C
